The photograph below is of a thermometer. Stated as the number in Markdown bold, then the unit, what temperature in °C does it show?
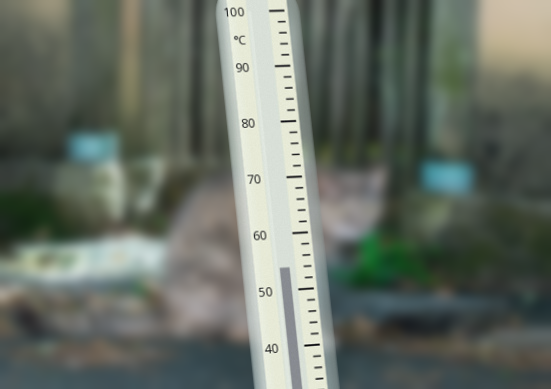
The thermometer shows **54** °C
